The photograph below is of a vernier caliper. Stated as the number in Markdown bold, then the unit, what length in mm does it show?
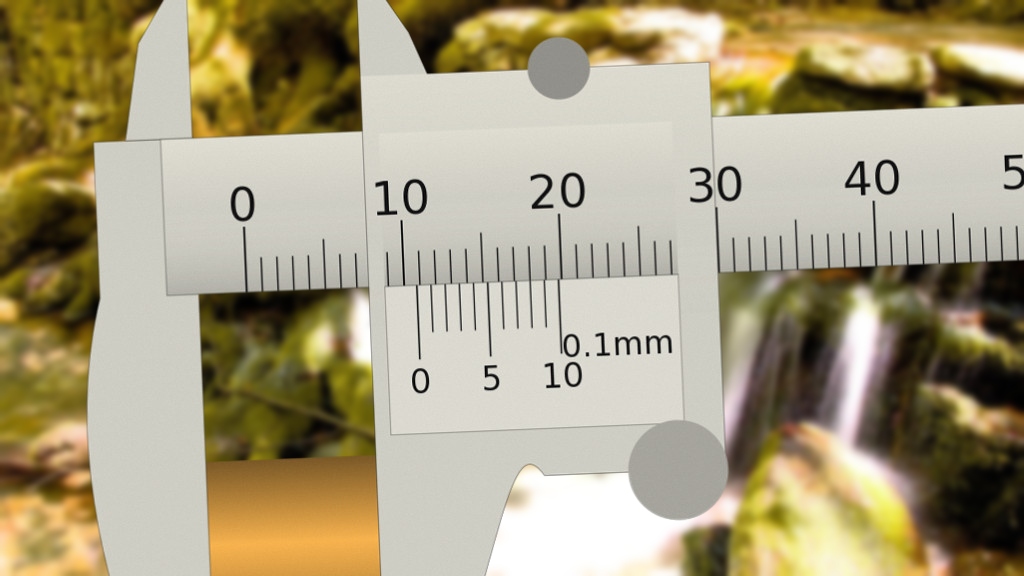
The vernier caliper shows **10.8** mm
